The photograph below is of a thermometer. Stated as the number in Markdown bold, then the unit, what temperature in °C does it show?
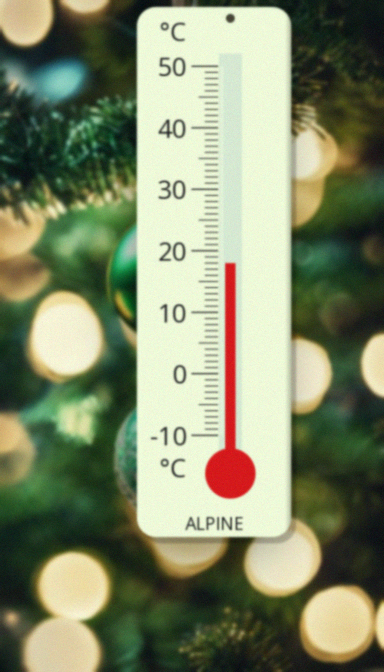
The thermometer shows **18** °C
